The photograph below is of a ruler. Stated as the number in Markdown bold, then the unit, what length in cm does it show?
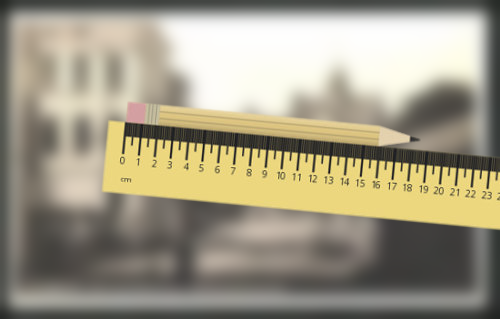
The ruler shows **18.5** cm
